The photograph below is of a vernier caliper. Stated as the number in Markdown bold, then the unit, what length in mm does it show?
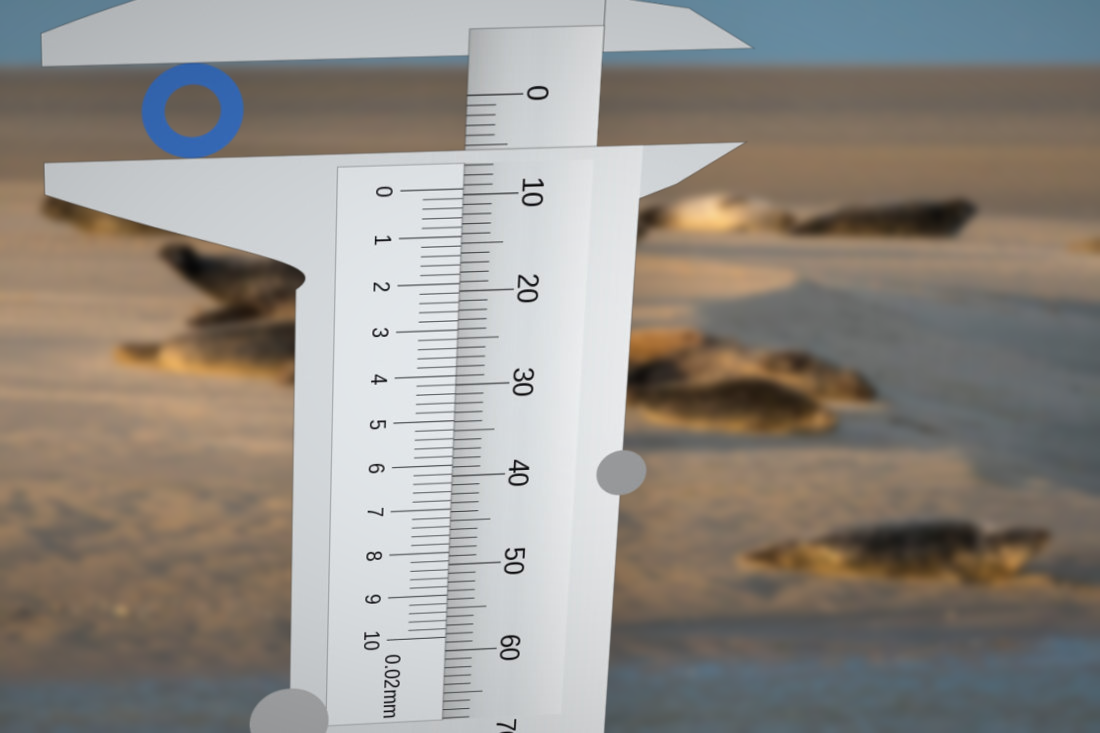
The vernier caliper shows **9.4** mm
